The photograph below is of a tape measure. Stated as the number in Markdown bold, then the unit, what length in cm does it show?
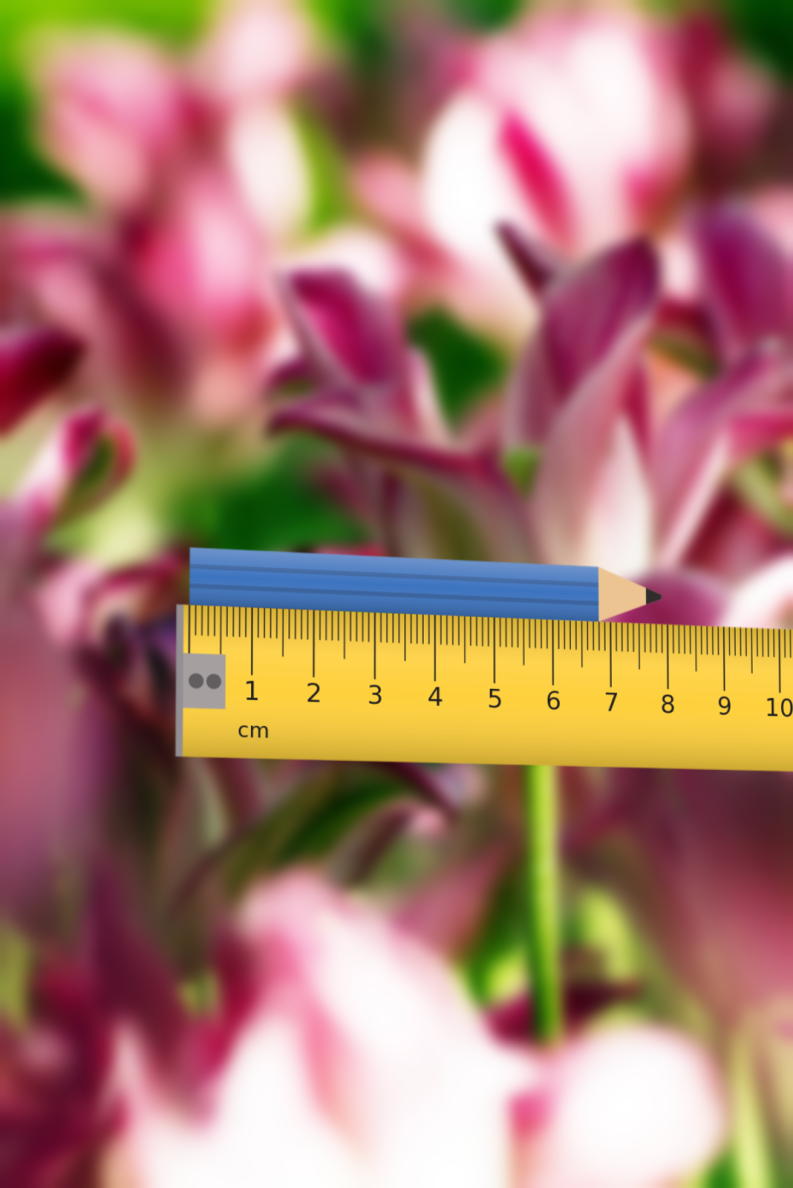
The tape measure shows **7.9** cm
